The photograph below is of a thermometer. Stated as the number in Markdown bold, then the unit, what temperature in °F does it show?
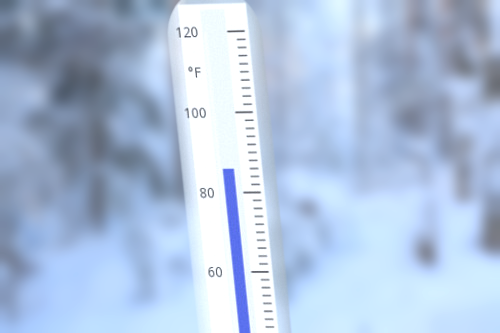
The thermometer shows **86** °F
